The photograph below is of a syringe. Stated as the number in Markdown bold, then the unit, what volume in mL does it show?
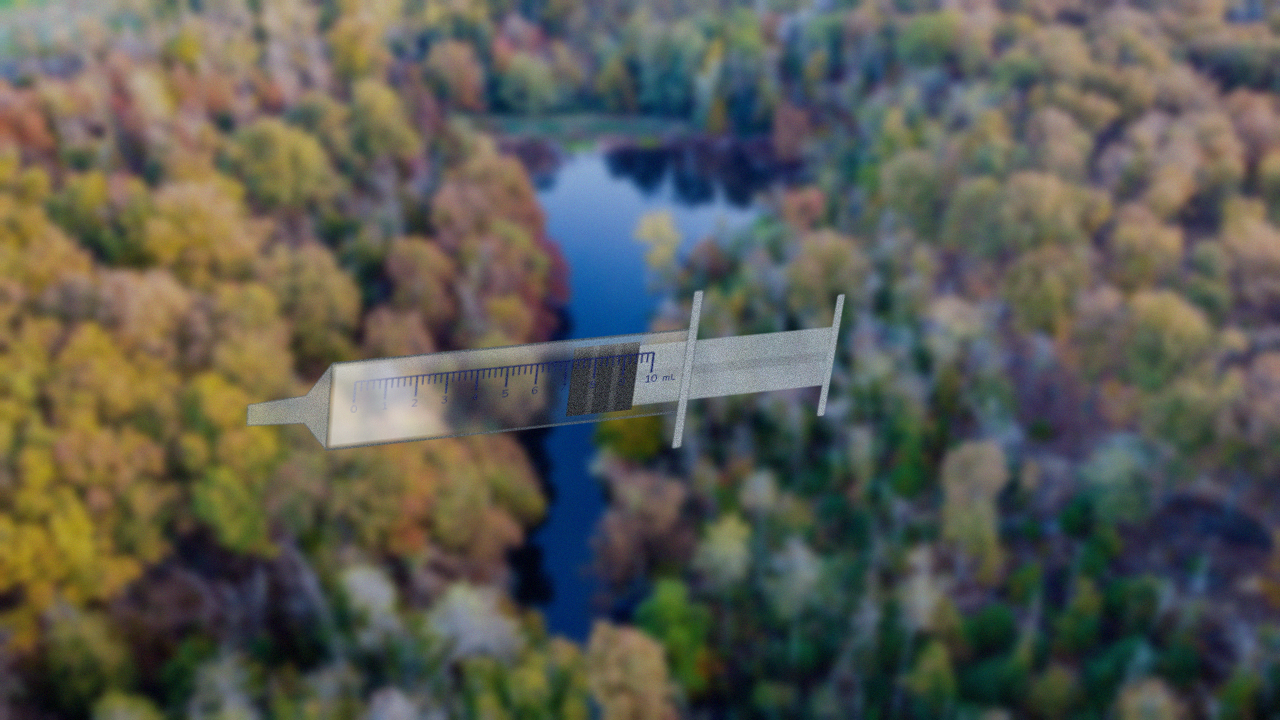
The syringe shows **7.2** mL
